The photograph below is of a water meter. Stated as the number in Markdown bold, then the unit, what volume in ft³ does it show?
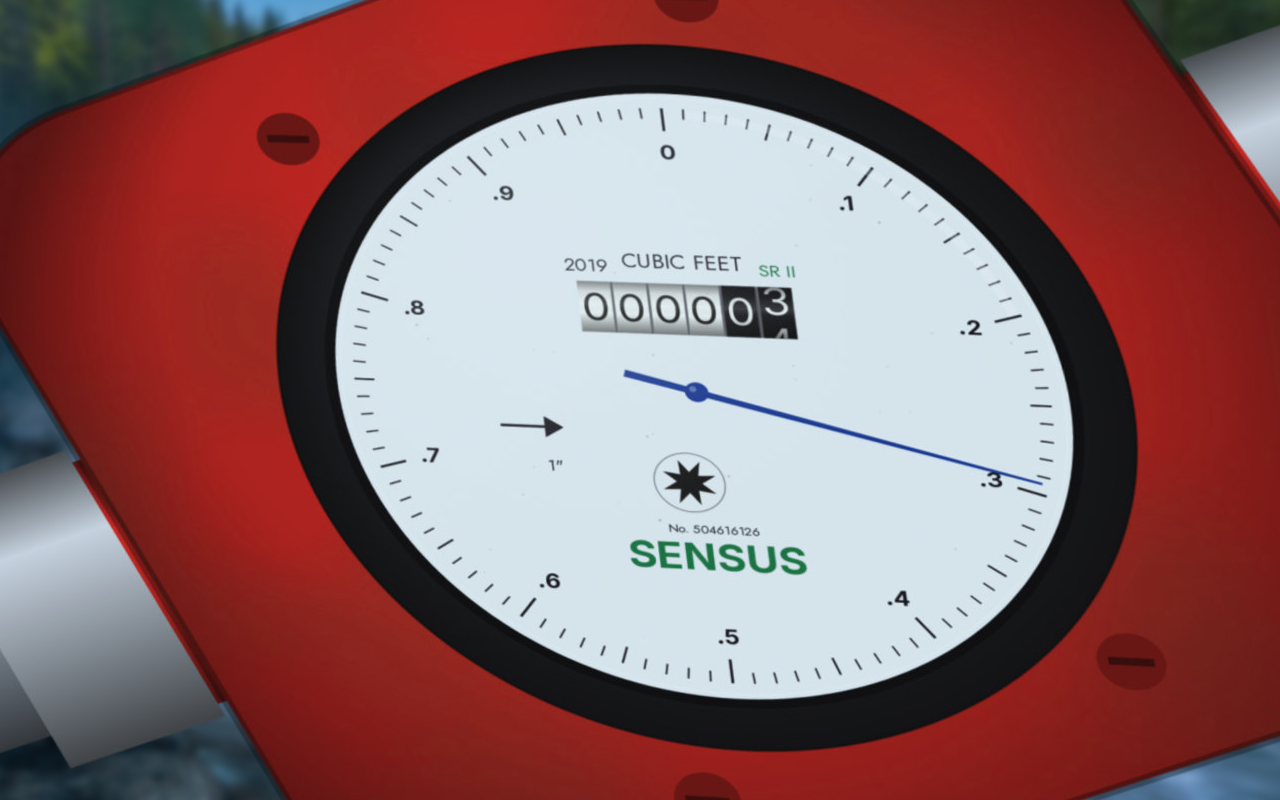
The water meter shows **3.29** ft³
